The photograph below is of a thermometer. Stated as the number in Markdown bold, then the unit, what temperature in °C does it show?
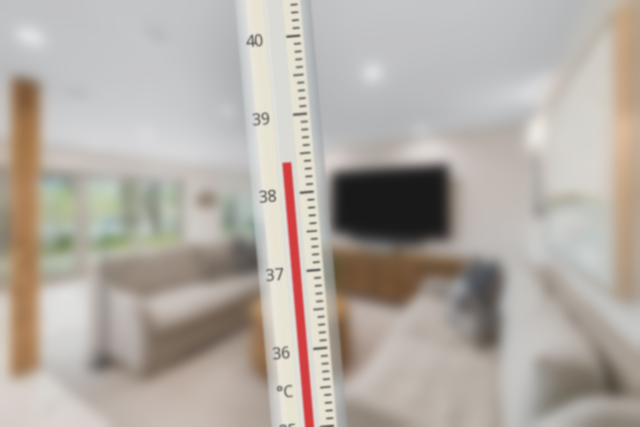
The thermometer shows **38.4** °C
